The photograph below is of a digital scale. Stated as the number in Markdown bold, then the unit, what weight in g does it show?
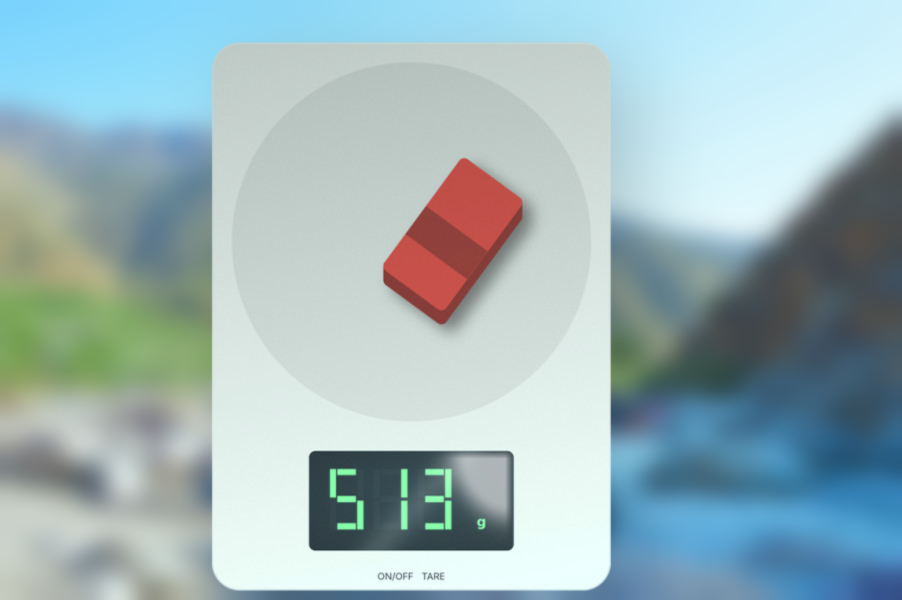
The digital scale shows **513** g
